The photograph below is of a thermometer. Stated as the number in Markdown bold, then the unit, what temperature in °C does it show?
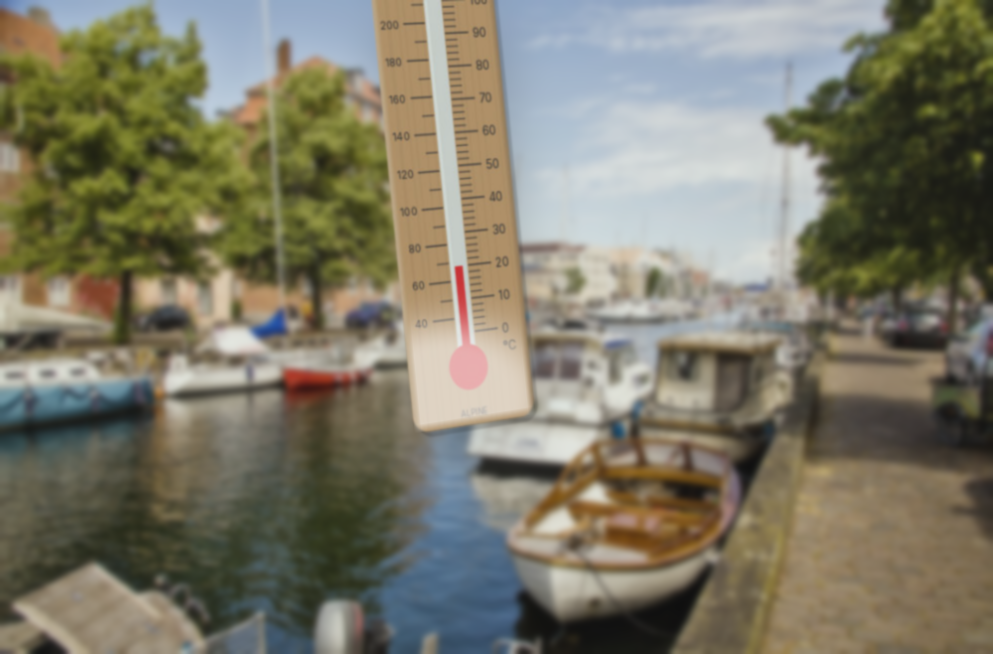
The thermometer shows **20** °C
